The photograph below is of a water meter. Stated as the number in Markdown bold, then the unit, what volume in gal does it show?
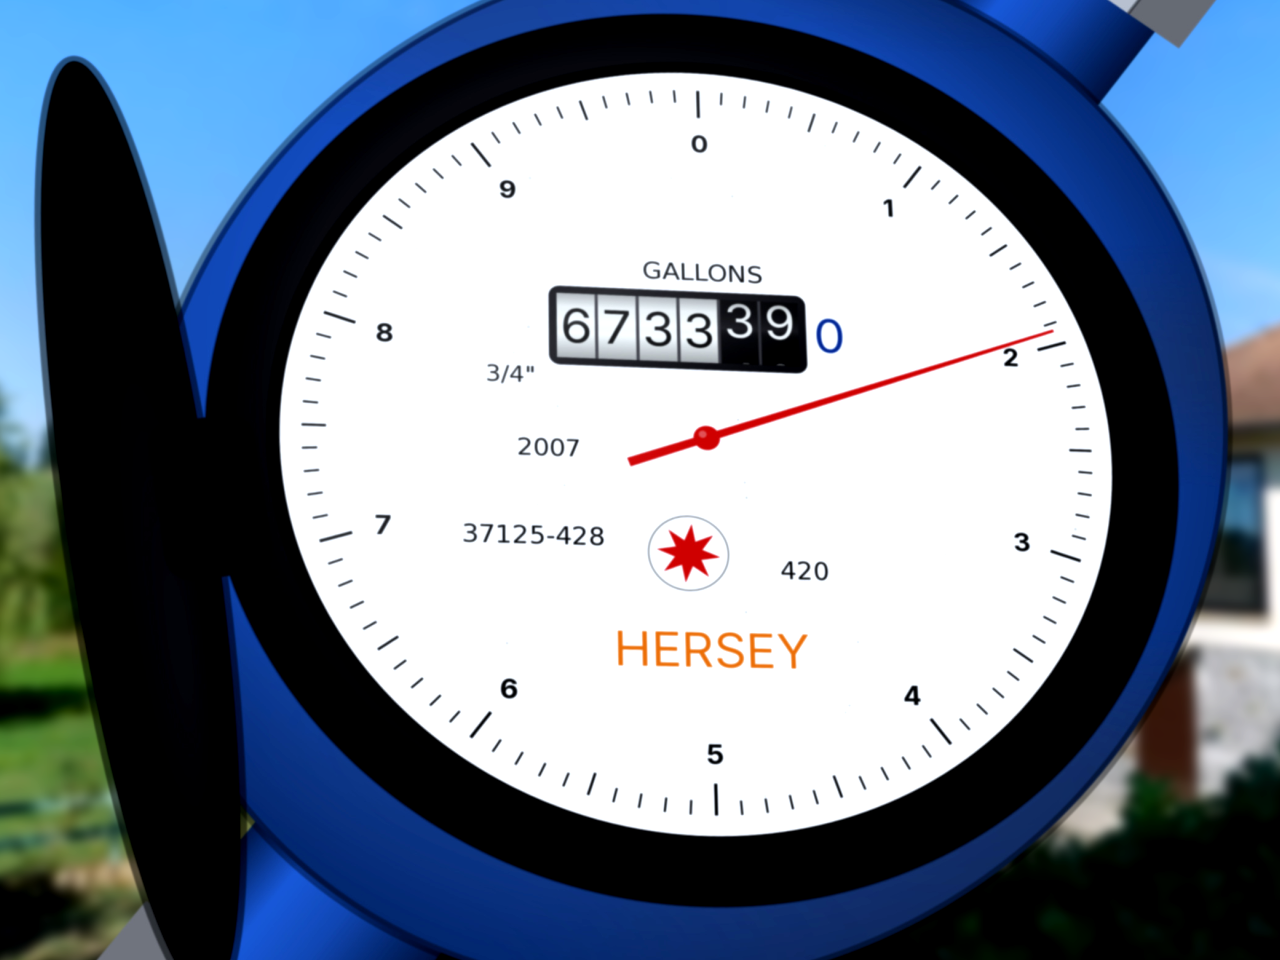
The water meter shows **6733391.9** gal
